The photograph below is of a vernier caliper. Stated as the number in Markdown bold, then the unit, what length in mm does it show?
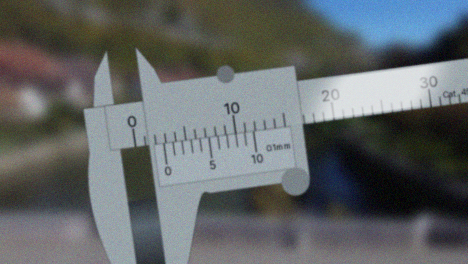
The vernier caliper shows **2.8** mm
